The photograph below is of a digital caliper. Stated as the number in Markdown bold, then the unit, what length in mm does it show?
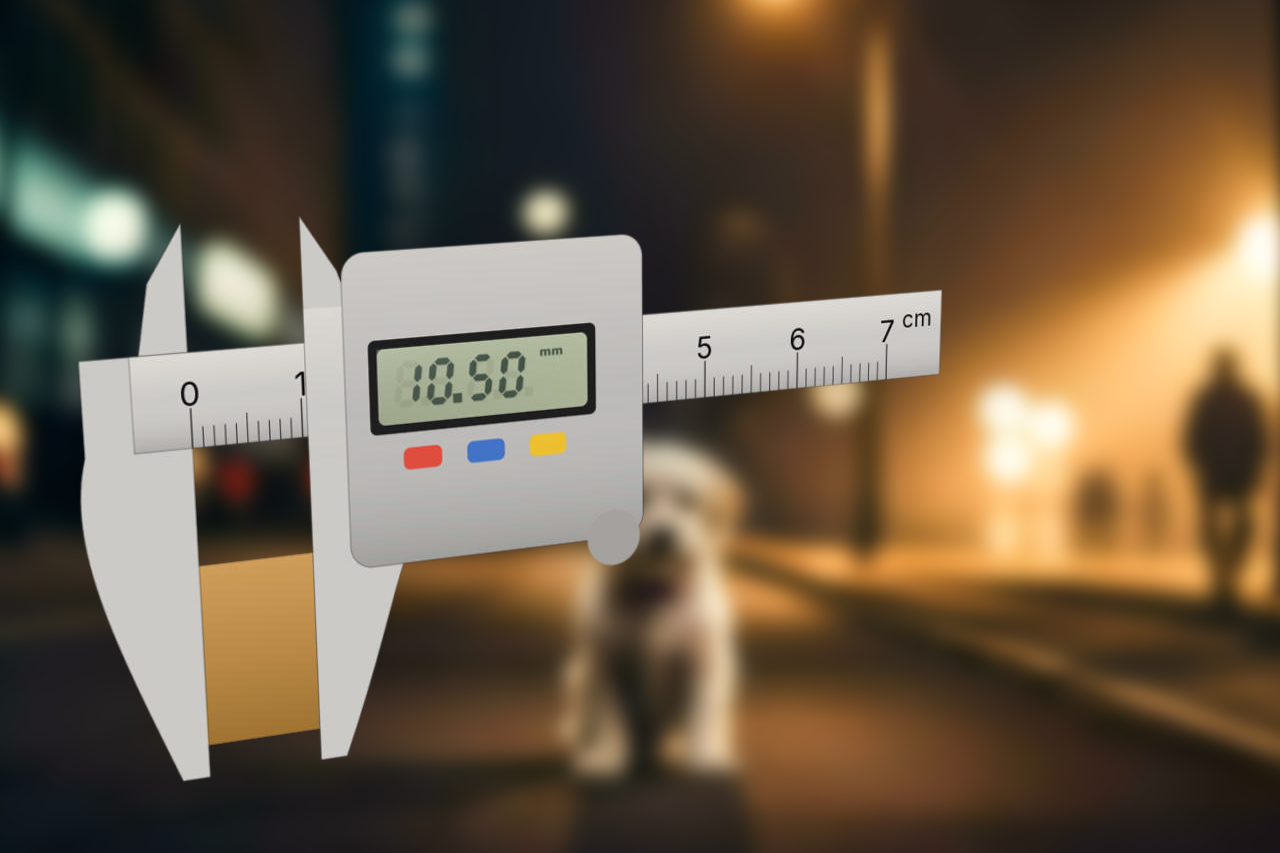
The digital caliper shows **10.50** mm
